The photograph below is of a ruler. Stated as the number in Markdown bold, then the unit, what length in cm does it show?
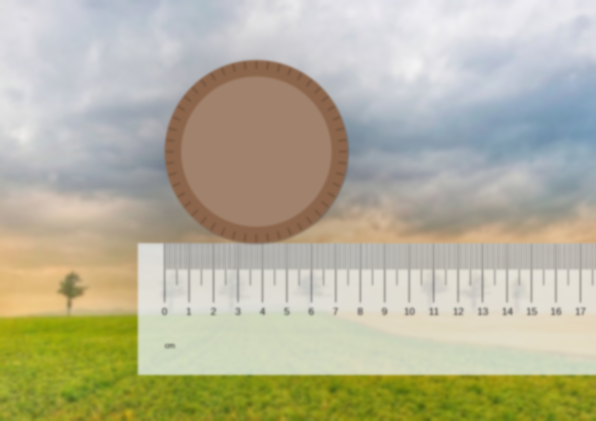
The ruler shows **7.5** cm
